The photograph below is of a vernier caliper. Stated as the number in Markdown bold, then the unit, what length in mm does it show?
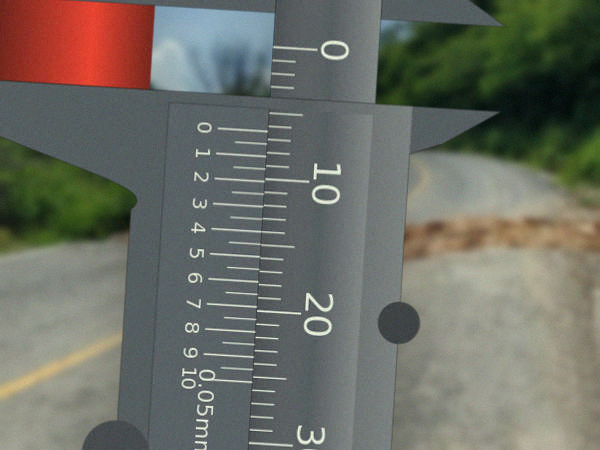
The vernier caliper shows **6.4** mm
